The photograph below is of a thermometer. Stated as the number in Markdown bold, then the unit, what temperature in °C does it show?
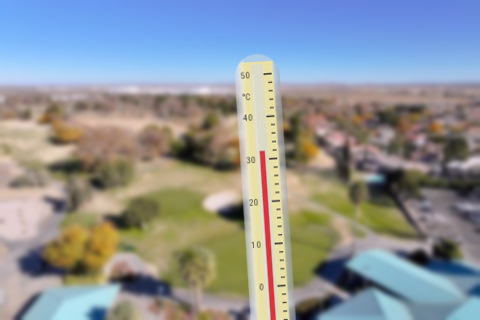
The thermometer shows **32** °C
